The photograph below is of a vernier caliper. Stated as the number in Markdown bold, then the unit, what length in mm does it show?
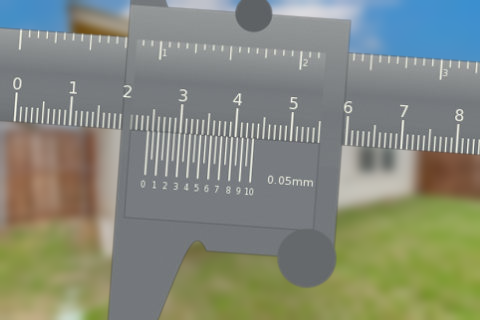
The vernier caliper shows **24.2** mm
